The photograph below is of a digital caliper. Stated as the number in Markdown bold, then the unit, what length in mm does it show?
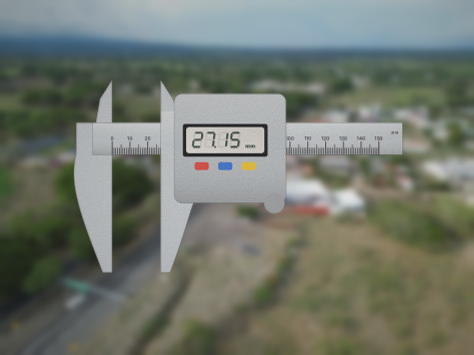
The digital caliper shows **27.15** mm
